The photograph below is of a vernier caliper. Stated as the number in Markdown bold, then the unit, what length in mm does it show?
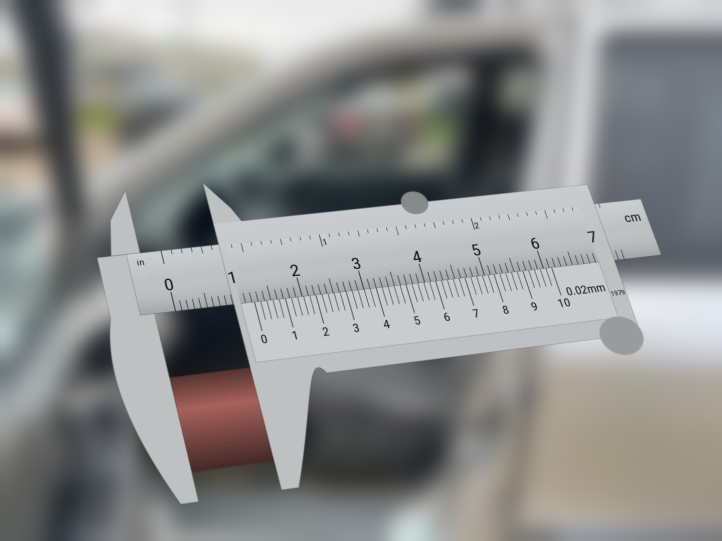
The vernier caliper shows **12.4** mm
